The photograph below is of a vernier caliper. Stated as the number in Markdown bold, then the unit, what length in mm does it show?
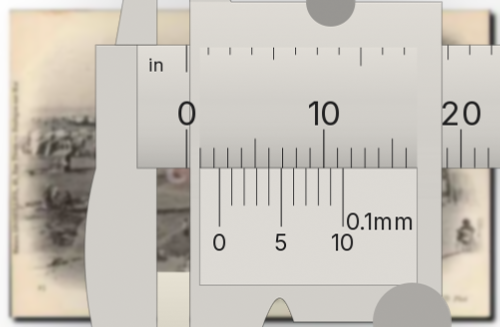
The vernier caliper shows **2.4** mm
